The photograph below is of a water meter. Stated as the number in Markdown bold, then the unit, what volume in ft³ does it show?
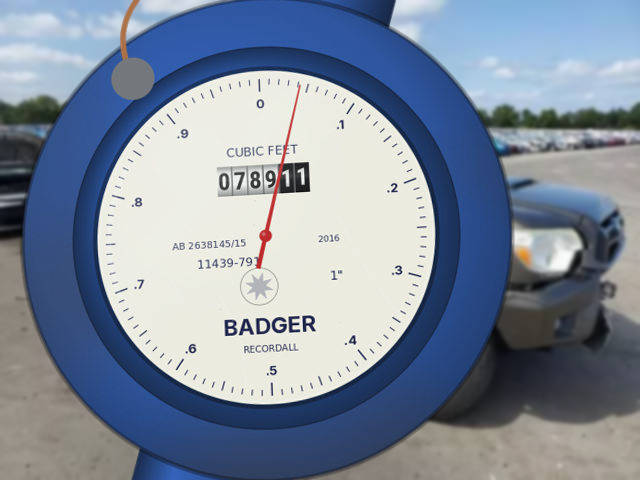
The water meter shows **78911.04** ft³
